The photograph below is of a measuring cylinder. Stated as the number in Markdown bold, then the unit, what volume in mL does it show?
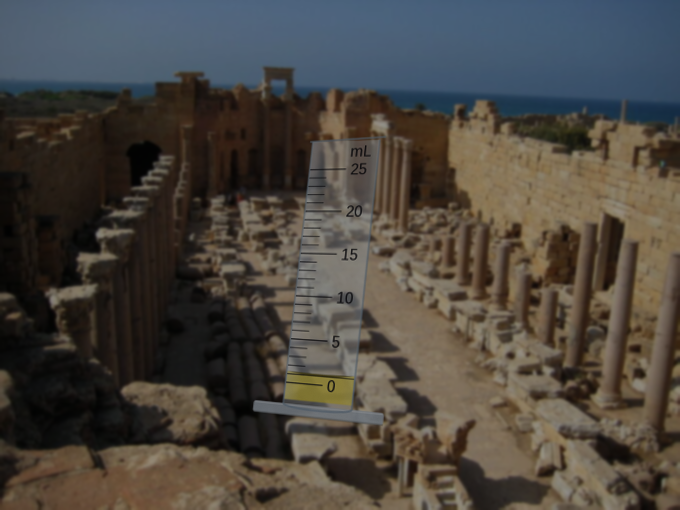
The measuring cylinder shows **1** mL
